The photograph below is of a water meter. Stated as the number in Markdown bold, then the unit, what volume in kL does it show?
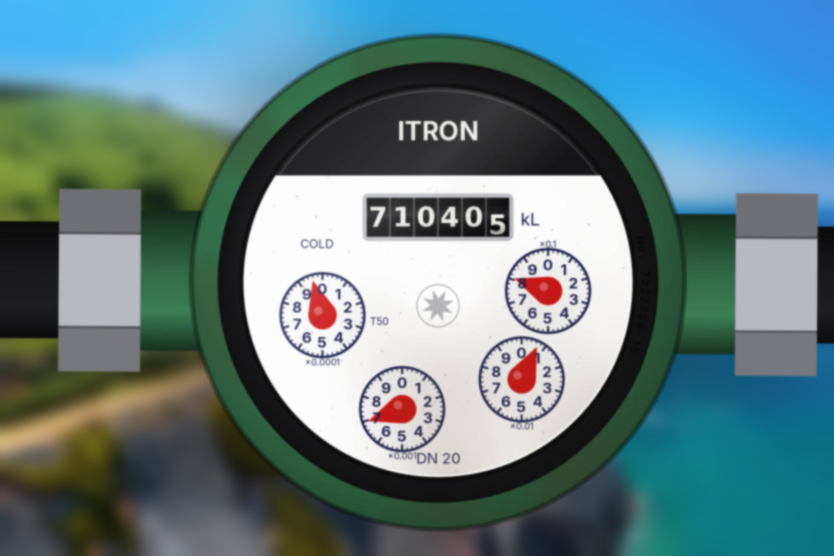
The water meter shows **710404.8069** kL
